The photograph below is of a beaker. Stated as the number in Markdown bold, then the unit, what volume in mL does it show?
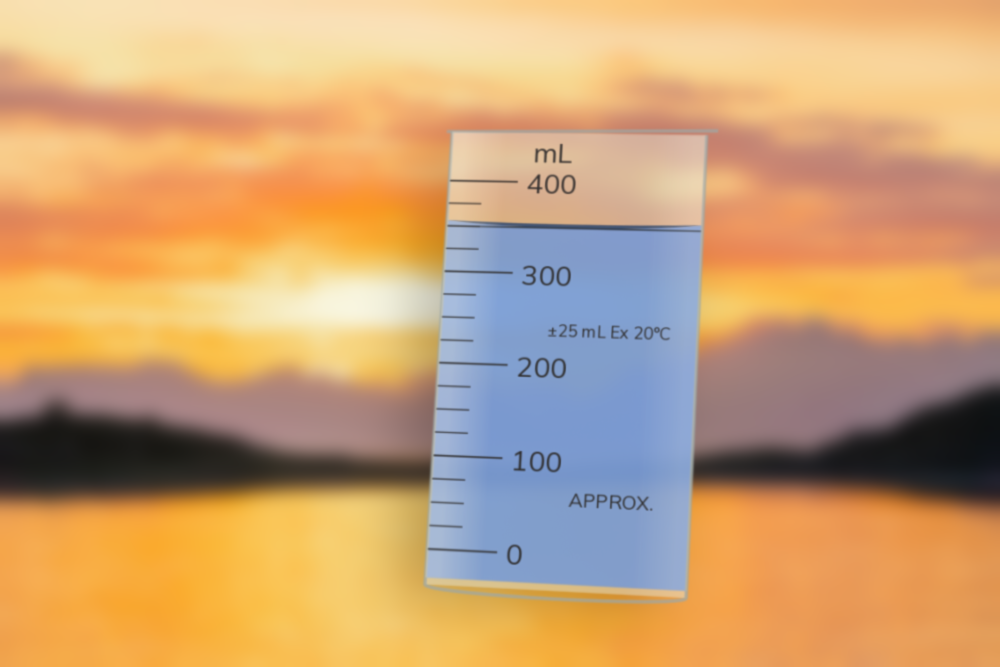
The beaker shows **350** mL
